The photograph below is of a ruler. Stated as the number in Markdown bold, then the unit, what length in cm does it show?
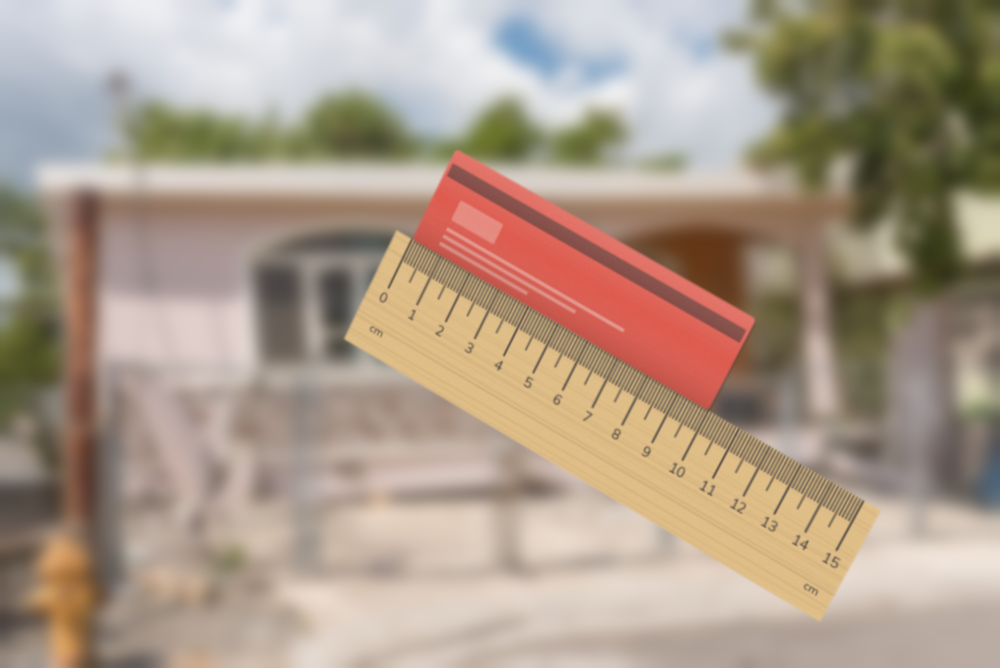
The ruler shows **10** cm
